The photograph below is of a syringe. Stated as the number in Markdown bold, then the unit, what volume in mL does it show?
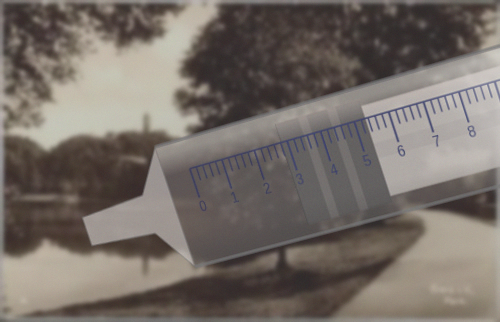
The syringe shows **2.8** mL
